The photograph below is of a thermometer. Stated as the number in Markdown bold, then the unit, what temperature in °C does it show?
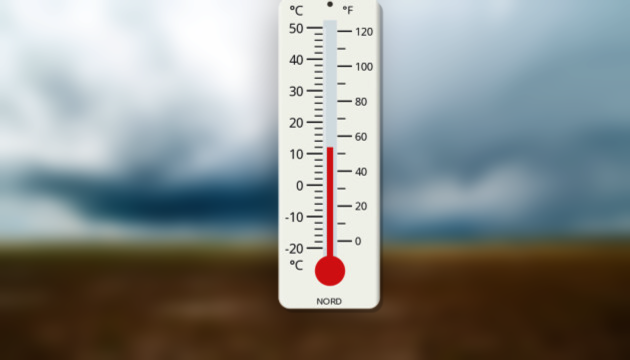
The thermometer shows **12** °C
